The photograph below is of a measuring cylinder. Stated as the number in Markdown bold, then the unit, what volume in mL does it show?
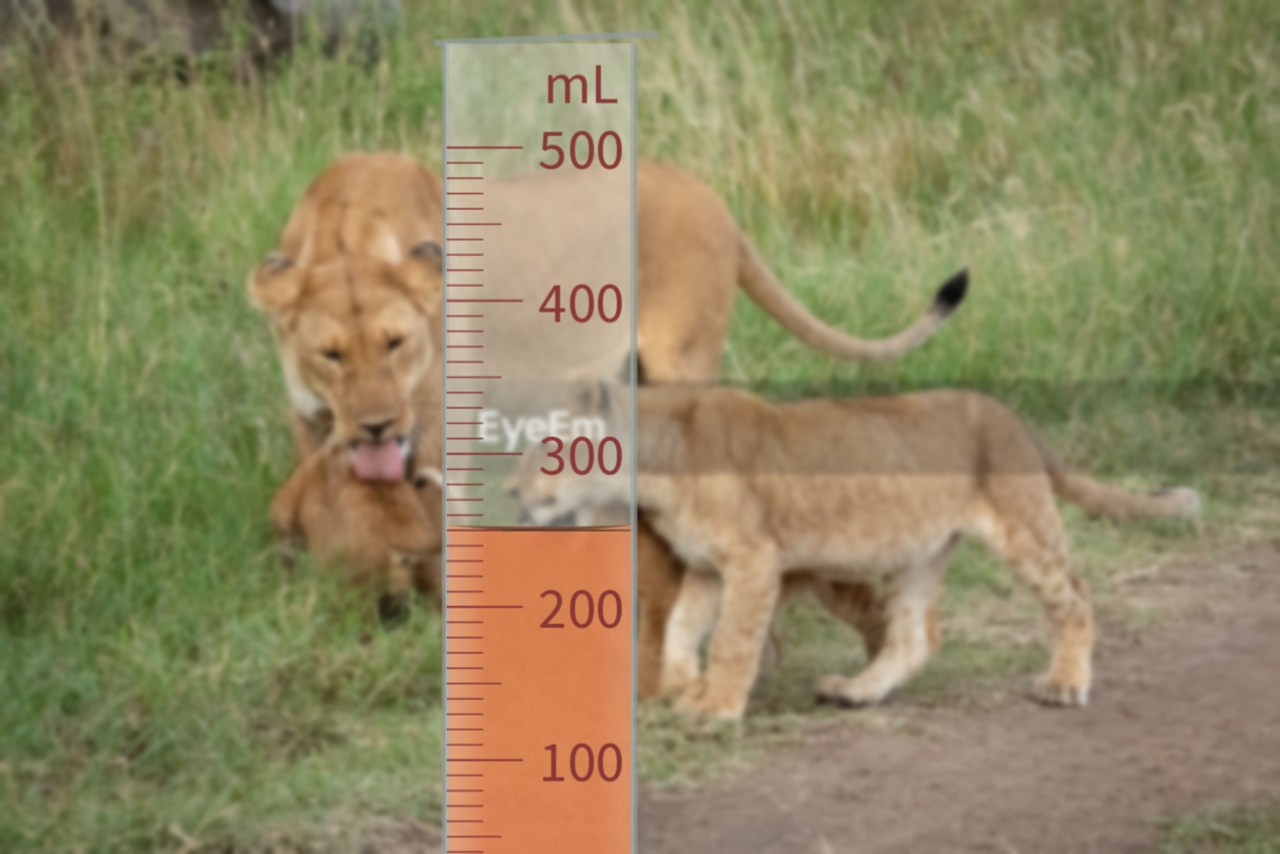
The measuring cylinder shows **250** mL
